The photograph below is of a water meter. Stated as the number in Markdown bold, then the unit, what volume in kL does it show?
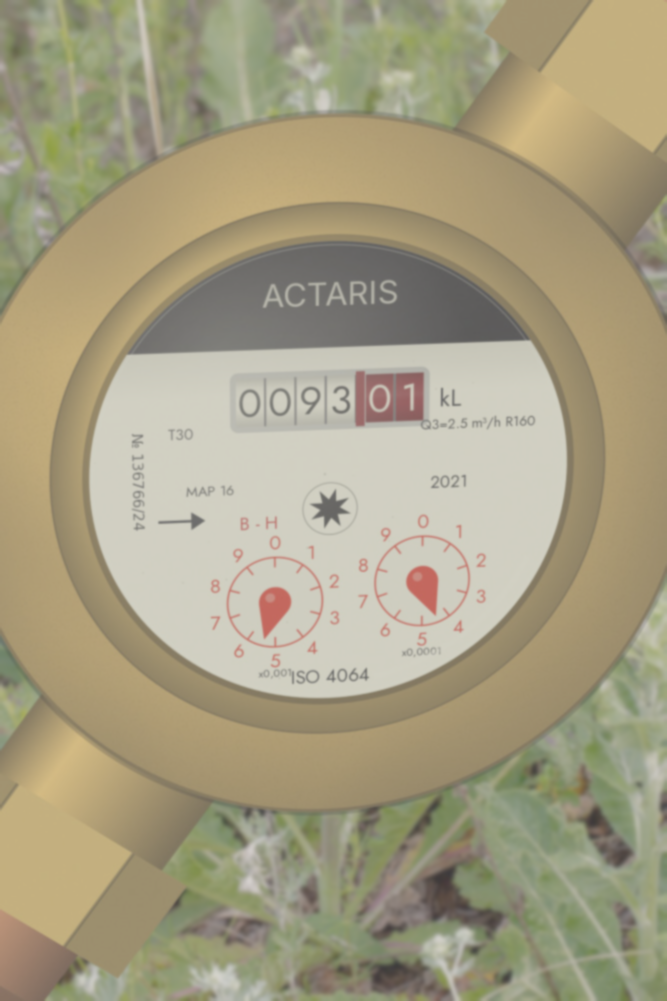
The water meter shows **93.0154** kL
